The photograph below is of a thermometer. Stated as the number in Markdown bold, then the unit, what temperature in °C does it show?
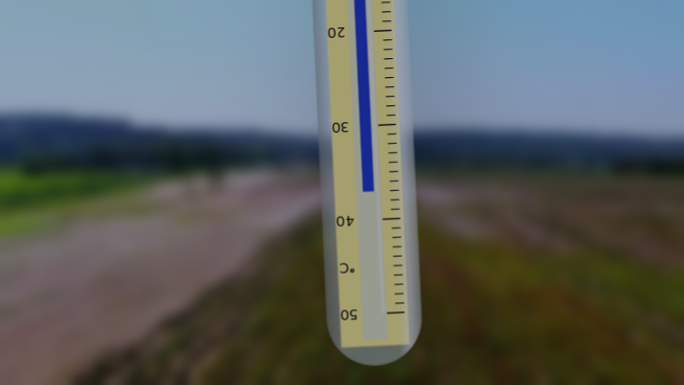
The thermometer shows **37** °C
